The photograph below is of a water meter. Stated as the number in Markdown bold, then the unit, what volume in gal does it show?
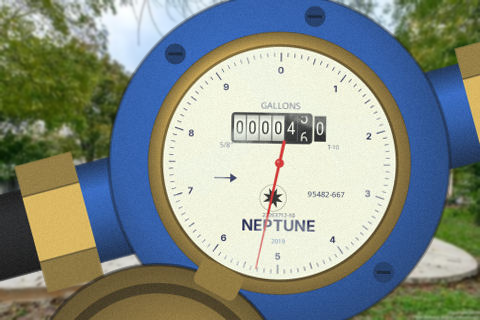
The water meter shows **455.3** gal
